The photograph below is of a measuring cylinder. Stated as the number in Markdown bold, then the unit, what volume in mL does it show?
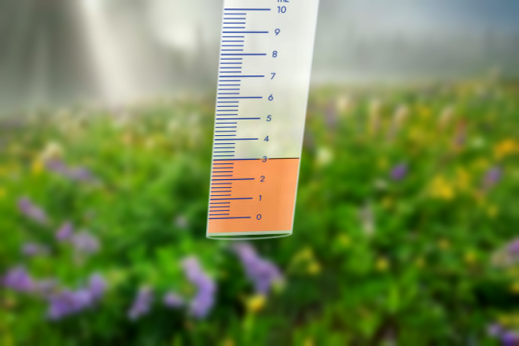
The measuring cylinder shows **3** mL
